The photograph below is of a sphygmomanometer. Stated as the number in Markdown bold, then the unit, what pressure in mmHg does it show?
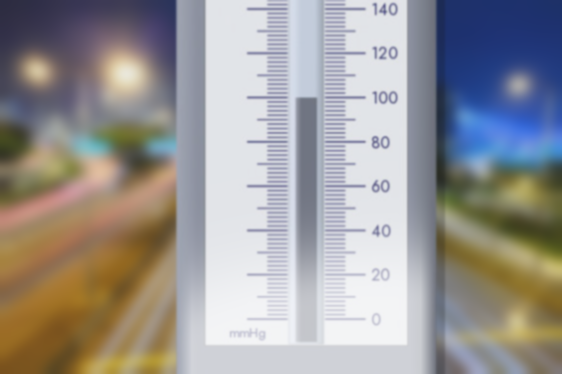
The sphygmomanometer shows **100** mmHg
